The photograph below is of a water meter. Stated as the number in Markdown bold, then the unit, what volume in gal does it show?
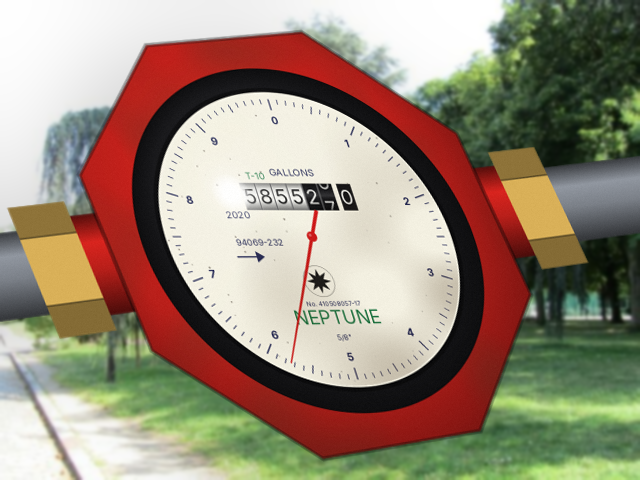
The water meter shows **5855265.7** gal
